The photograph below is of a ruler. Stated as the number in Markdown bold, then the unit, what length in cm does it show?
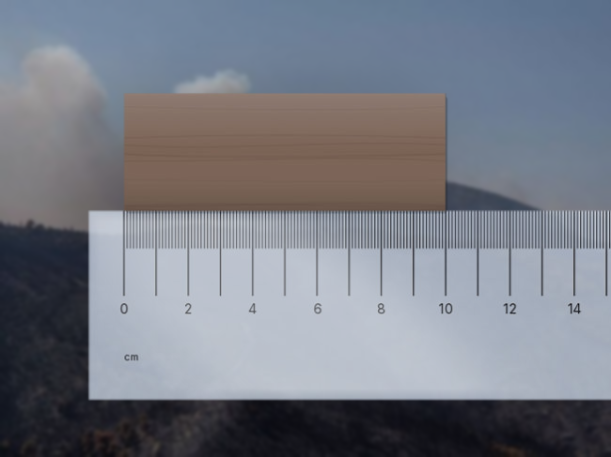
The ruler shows **10** cm
